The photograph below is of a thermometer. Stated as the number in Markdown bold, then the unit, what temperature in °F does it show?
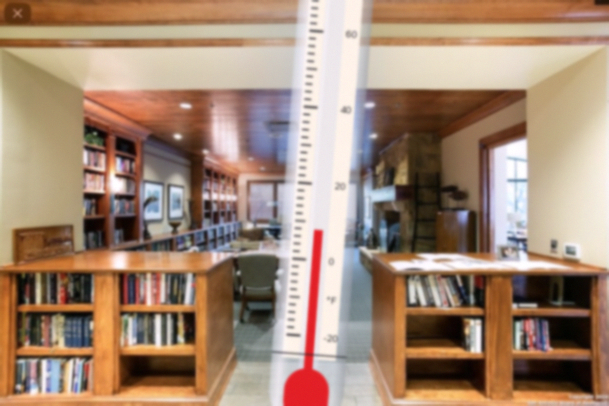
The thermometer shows **8** °F
